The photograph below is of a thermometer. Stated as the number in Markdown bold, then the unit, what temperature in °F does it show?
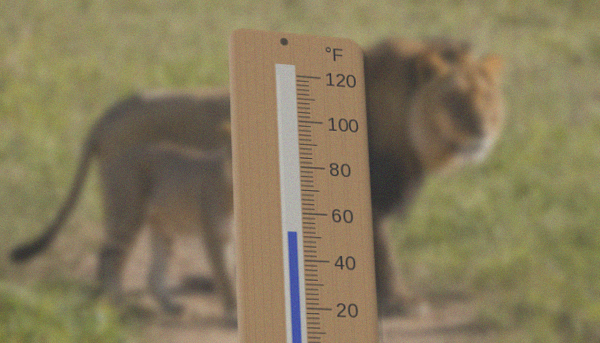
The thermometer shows **52** °F
